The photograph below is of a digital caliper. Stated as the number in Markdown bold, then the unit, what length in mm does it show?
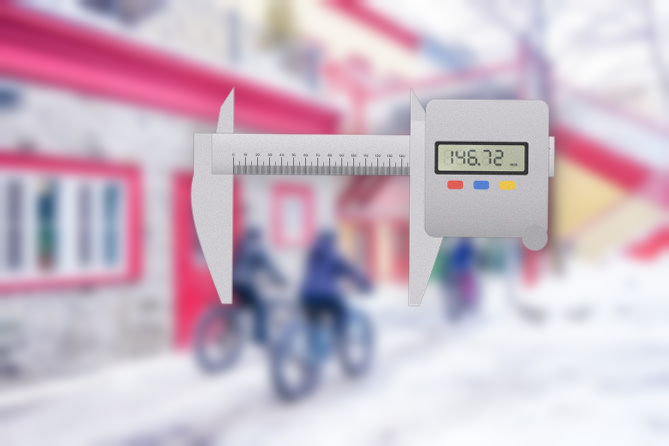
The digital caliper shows **146.72** mm
